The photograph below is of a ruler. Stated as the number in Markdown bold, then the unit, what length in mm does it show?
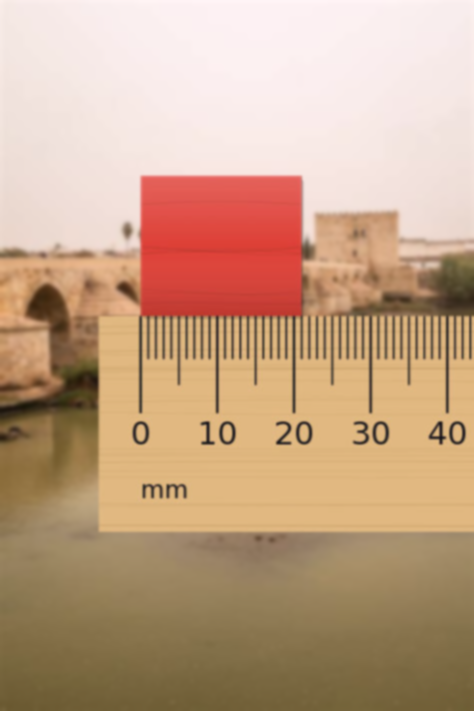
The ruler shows **21** mm
